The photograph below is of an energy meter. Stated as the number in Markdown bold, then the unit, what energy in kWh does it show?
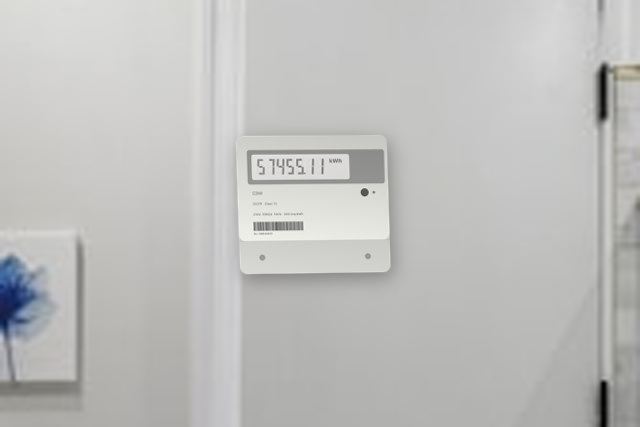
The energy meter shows **57455.11** kWh
